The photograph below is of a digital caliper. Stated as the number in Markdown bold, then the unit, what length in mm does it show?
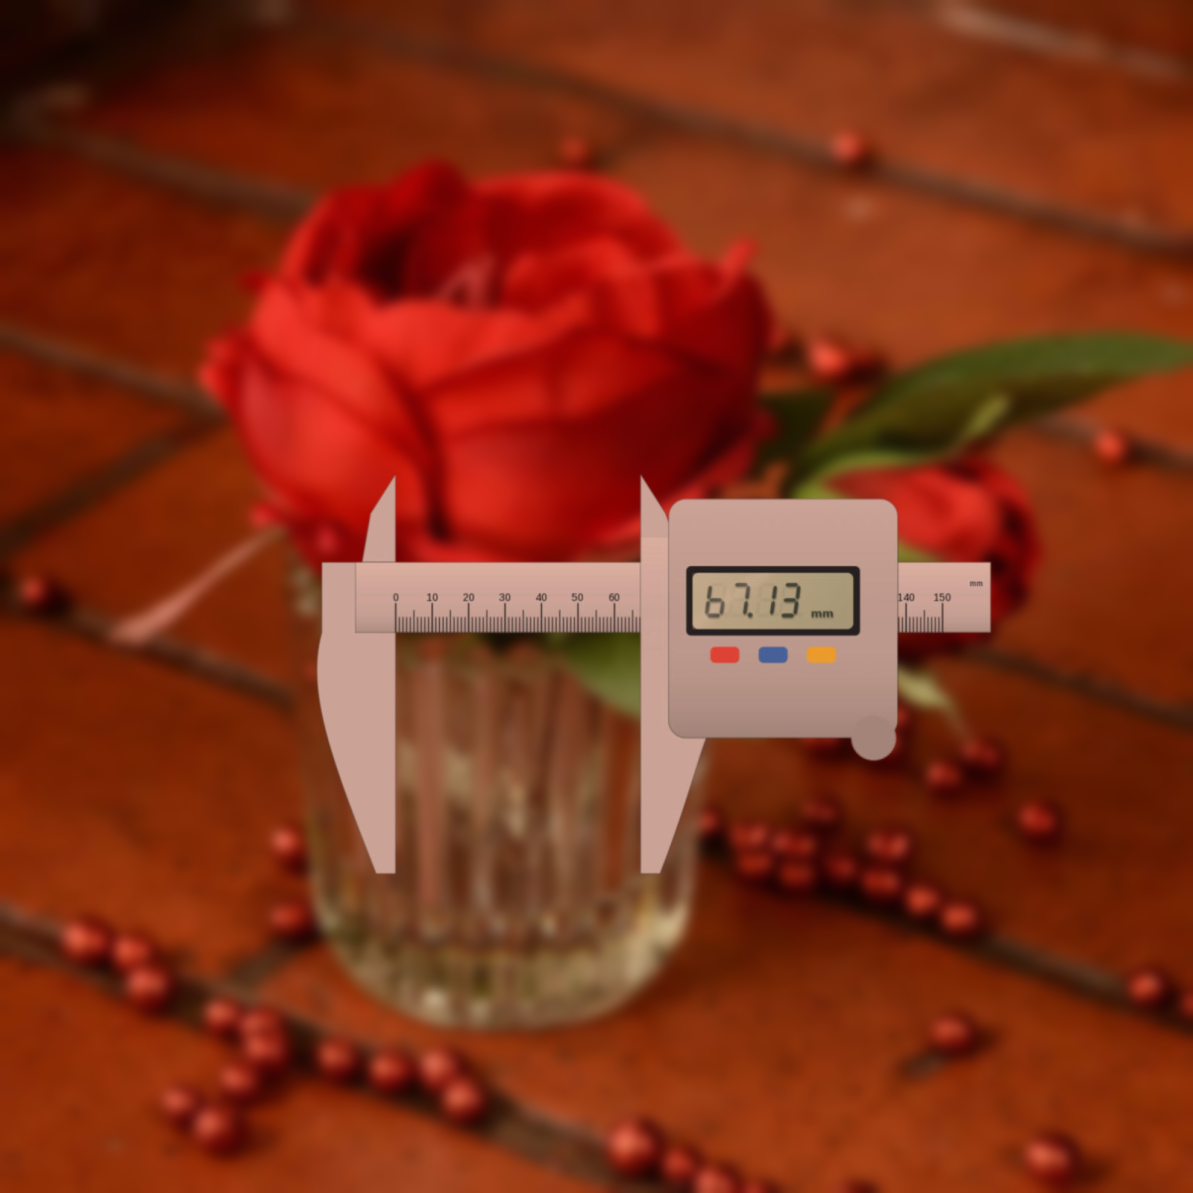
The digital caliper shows **67.13** mm
